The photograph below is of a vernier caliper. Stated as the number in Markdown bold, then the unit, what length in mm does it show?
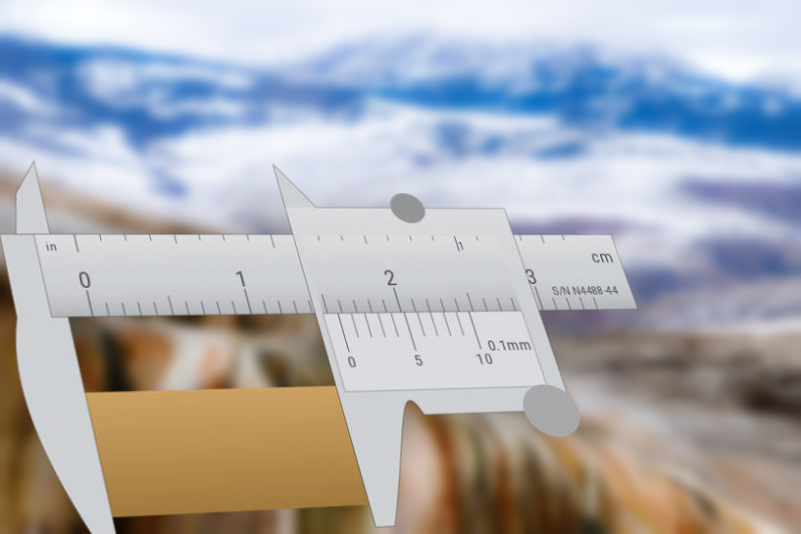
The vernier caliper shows **15.7** mm
